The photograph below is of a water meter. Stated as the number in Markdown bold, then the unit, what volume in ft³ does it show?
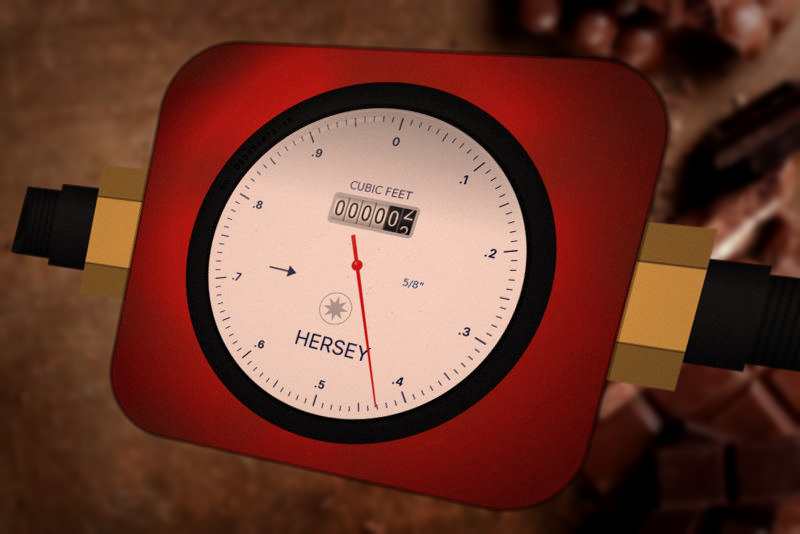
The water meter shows **2.43** ft³
